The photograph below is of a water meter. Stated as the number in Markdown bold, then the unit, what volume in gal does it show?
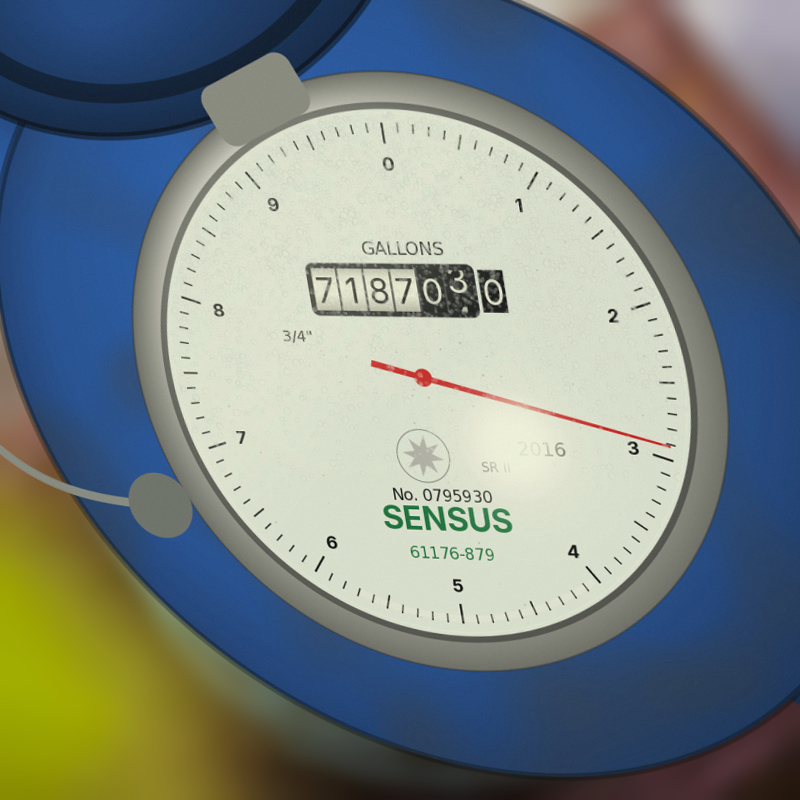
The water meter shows **7187032.9** gal
